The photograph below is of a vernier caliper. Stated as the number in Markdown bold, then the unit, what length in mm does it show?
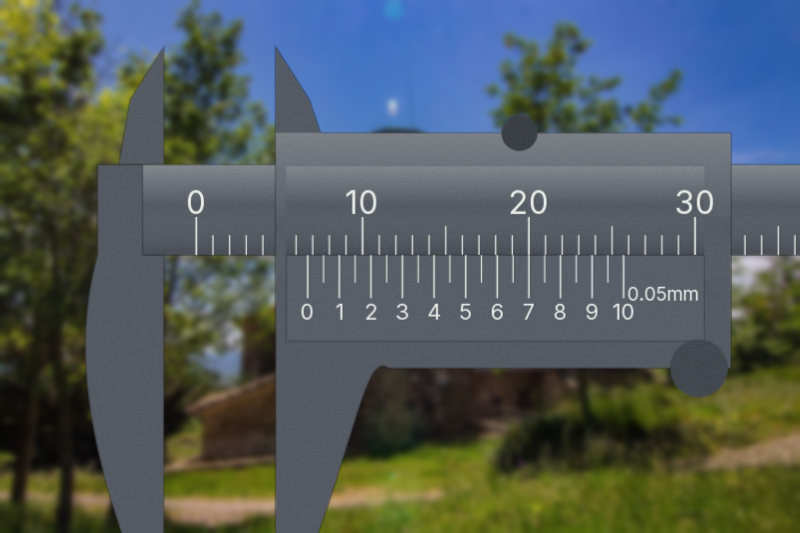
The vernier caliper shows **6.7** mm
